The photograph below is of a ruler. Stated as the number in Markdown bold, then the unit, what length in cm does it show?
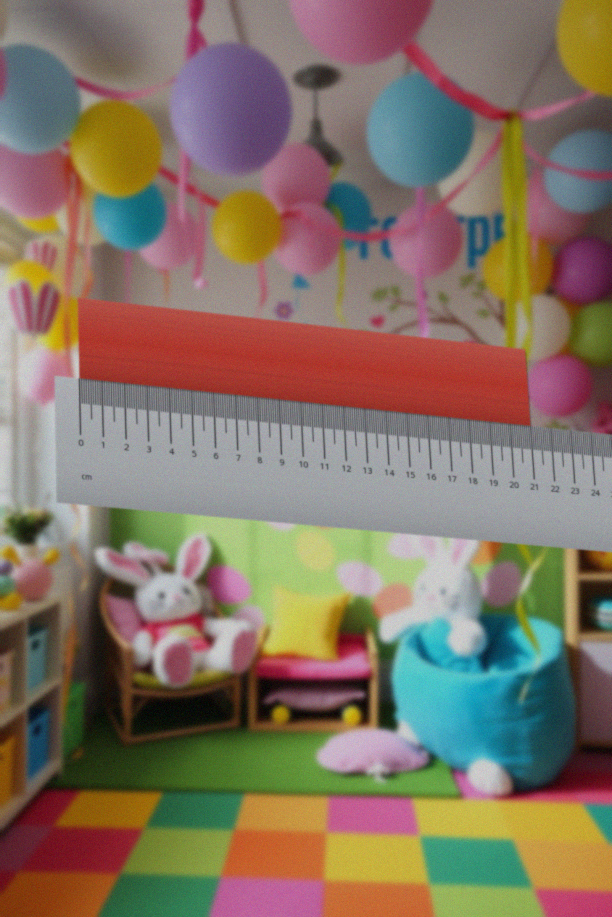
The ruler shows **21** cm
